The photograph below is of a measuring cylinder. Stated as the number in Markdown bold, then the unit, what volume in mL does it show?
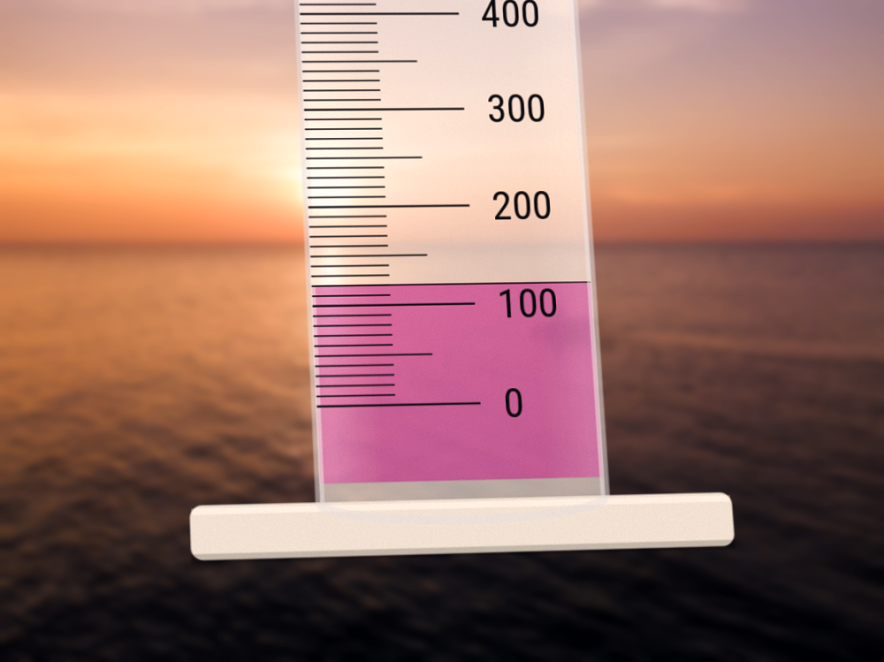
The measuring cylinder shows **120** mL
